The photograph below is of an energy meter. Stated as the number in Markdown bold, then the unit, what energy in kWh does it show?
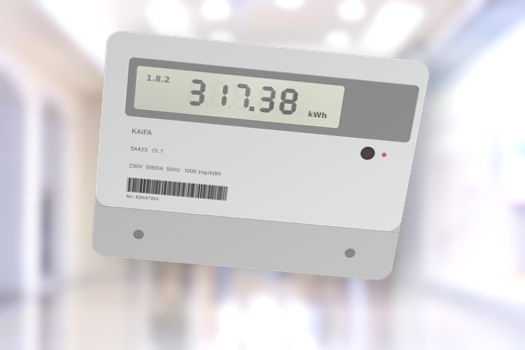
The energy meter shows **317.38** kWh
